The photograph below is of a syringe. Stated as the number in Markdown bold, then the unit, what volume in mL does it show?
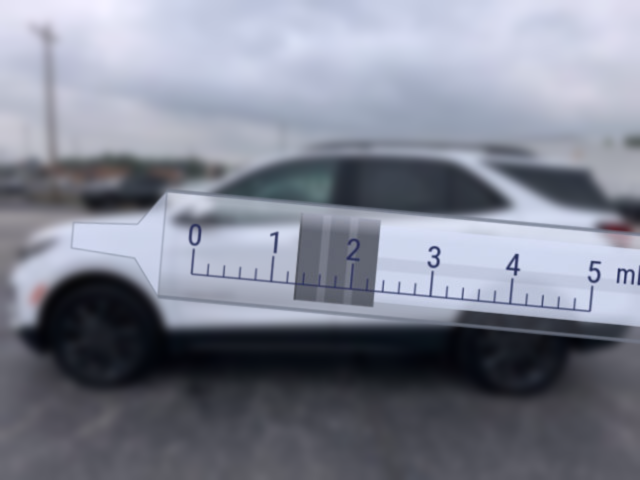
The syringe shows **1.3** mL
